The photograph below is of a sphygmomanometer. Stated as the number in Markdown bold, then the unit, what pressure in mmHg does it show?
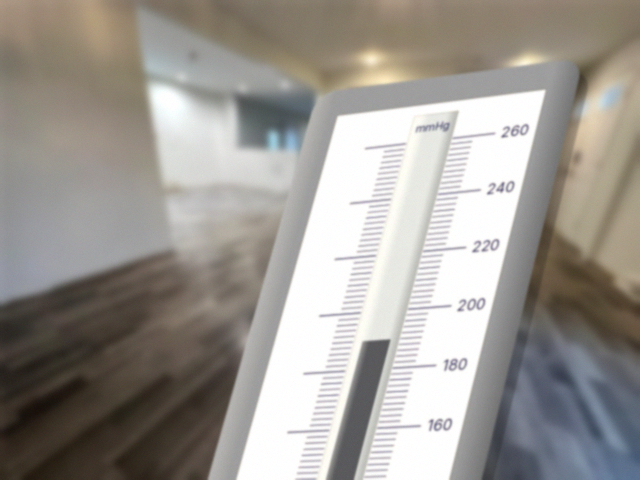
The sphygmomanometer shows **190** mmHg
